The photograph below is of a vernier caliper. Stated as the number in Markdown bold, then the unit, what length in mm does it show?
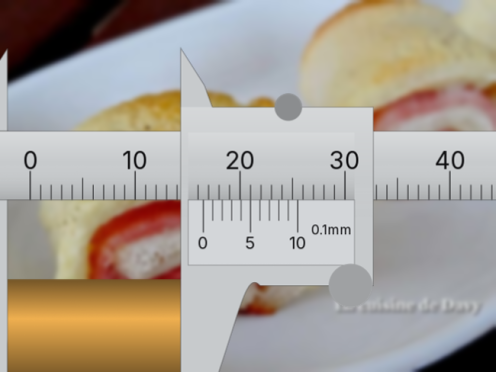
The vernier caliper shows **16.5** mm
